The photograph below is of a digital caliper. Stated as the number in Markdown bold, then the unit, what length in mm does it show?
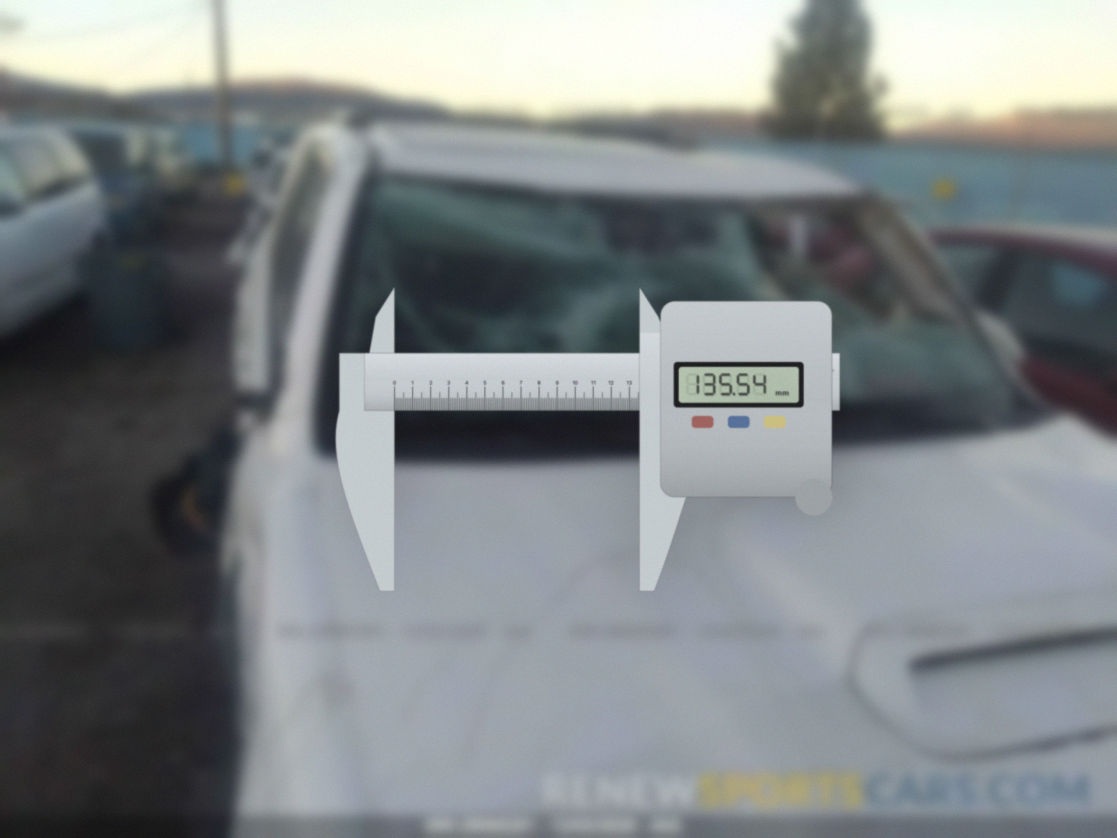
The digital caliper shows **135.54** mm
